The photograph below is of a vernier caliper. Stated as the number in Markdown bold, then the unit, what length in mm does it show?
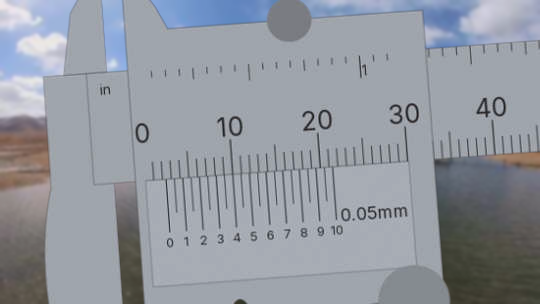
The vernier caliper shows **2.4** mm
